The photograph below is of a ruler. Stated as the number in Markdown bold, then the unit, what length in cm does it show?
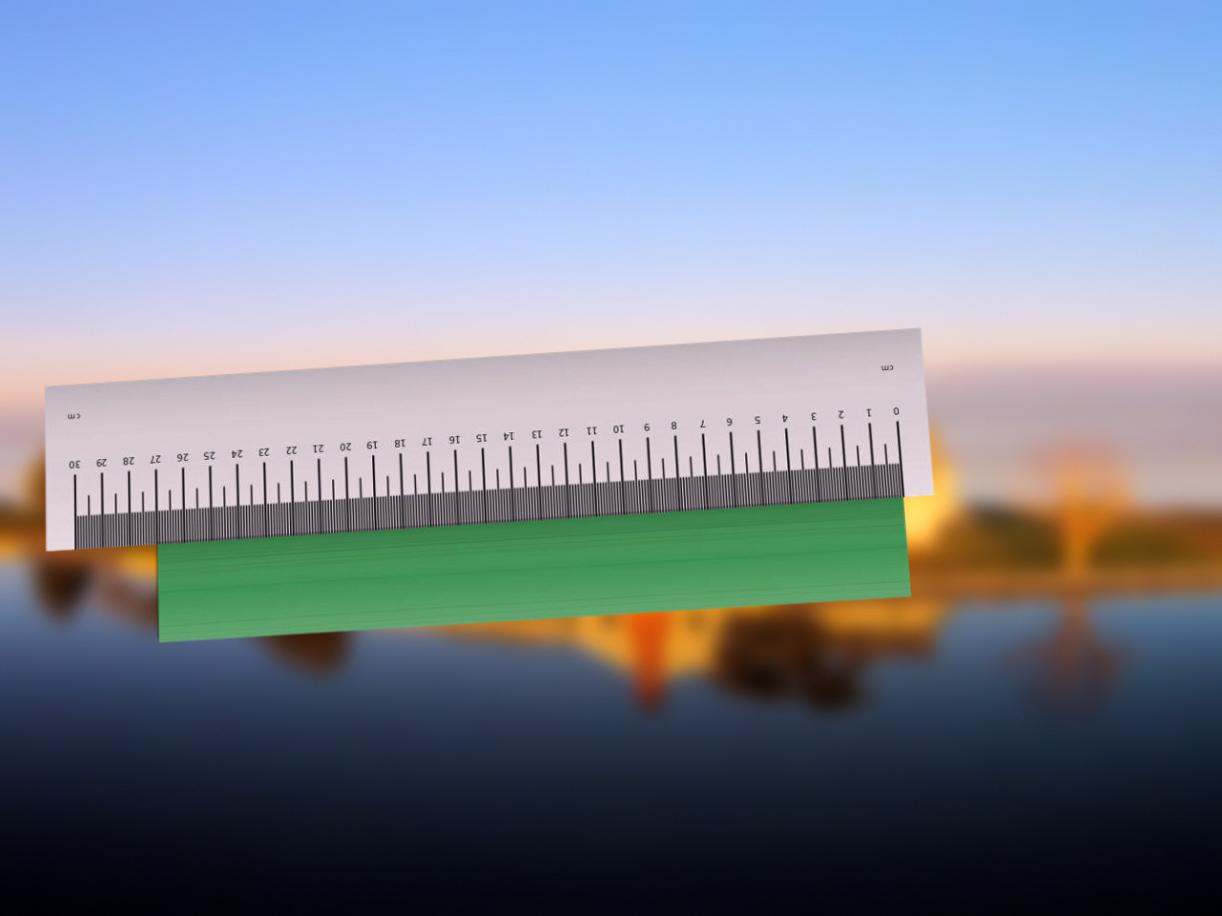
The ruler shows **27** cm
